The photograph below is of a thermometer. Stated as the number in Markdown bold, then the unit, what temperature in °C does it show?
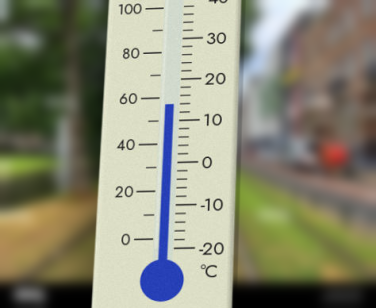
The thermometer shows **14** °C
